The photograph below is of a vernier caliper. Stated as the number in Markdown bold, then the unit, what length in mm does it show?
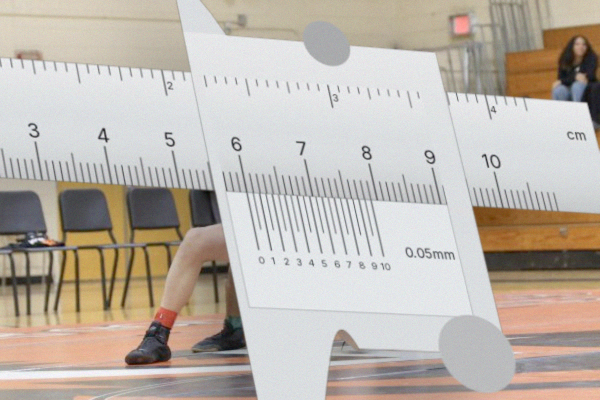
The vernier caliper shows **60.0** mm
